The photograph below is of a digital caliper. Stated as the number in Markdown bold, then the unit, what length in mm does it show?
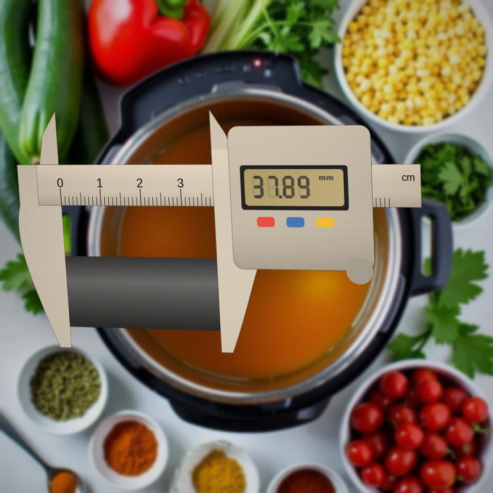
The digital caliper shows **37.89** mm
